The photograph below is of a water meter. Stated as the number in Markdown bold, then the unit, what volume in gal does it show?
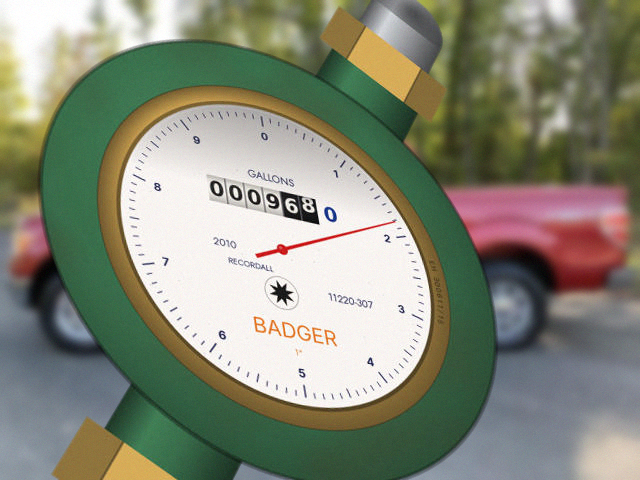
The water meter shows **9681.8** gal
